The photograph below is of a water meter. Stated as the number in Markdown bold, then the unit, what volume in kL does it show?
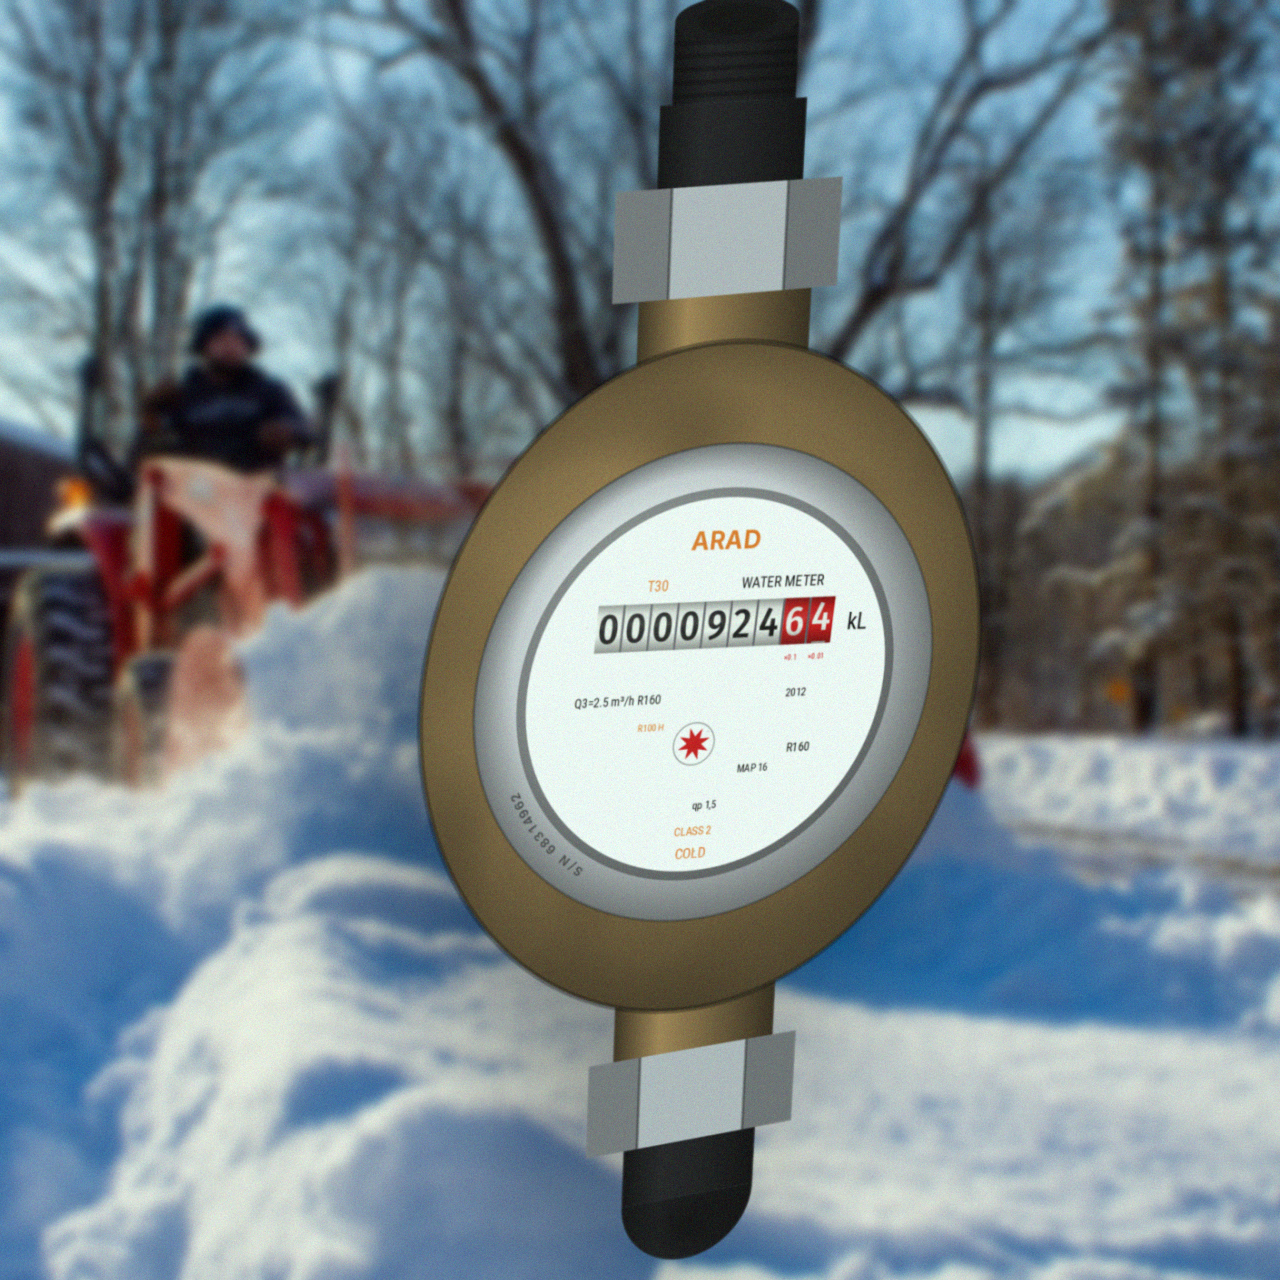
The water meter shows **924.64** kL
